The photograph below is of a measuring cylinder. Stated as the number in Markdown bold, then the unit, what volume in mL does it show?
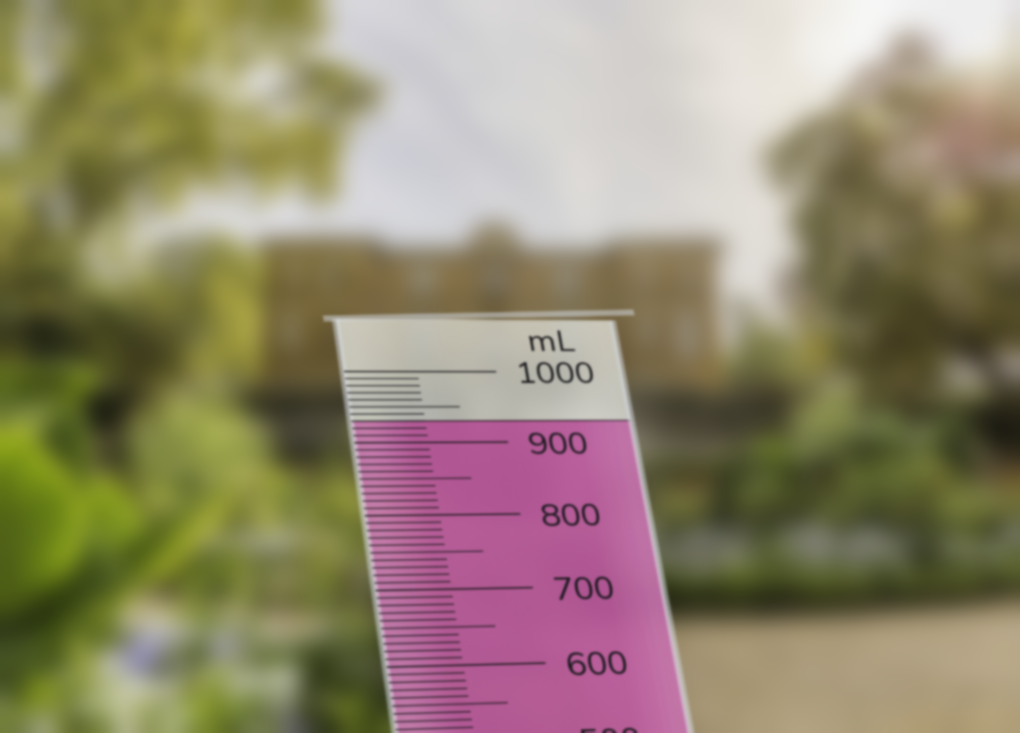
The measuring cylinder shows **930** mL
